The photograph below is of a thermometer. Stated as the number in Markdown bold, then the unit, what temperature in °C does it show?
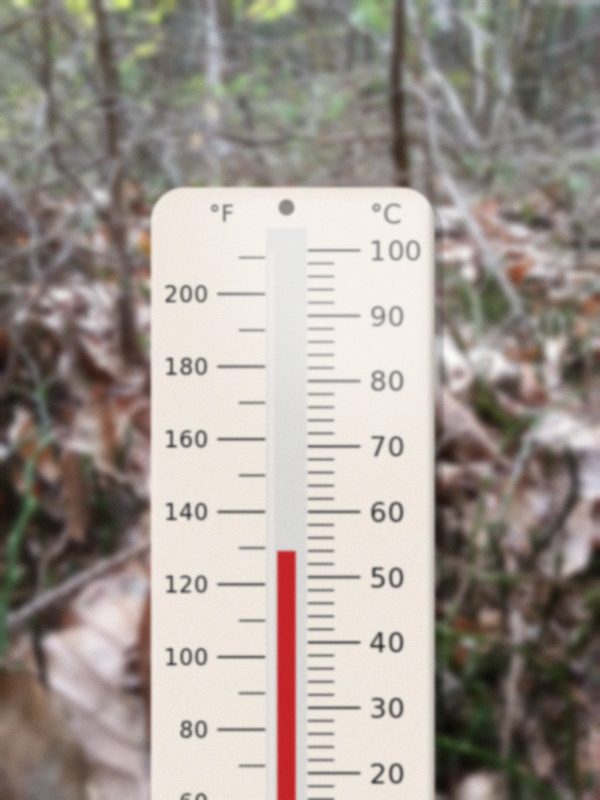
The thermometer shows **54** °C
